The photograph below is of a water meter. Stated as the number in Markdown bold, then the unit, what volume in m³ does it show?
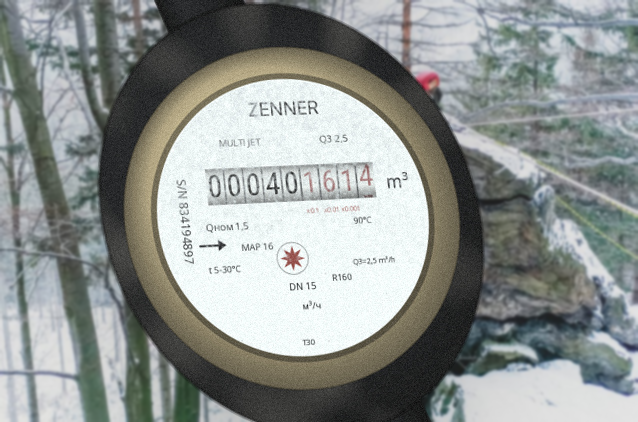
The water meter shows **40.1614** m³
